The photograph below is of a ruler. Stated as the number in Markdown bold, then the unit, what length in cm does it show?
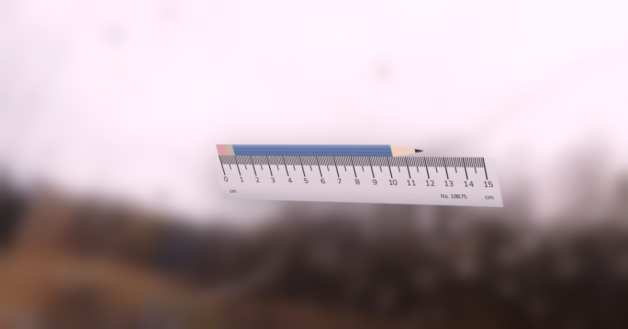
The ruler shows **12** cm
